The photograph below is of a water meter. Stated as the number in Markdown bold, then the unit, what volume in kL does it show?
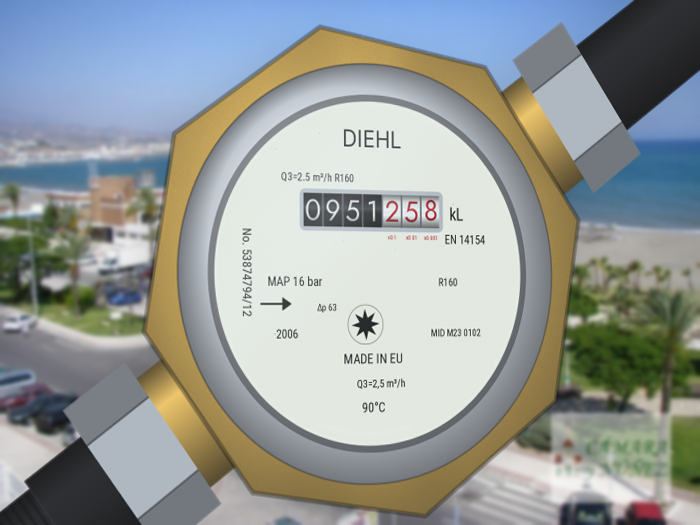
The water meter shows **951.258** kL
